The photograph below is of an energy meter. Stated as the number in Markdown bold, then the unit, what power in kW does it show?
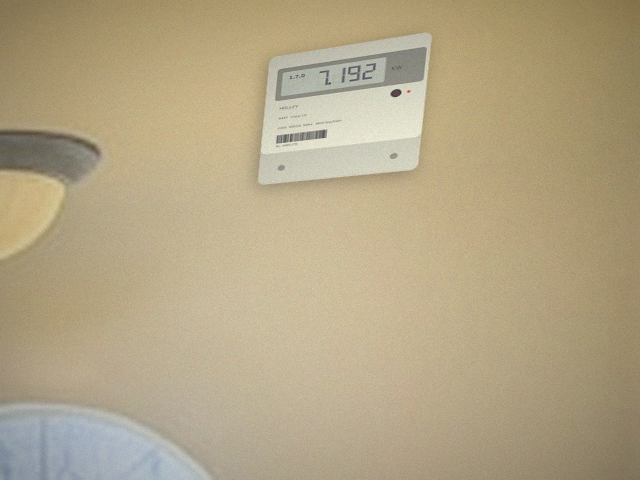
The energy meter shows **7.192** kW
